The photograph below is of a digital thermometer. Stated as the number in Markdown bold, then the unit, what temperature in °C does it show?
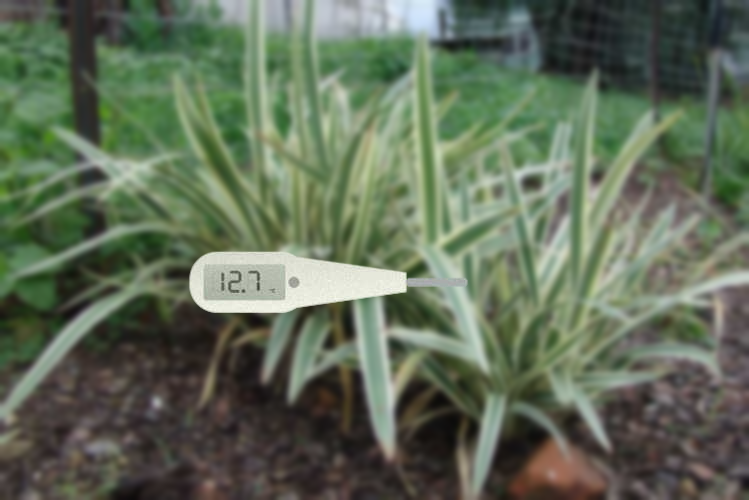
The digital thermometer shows **12.7** °C
